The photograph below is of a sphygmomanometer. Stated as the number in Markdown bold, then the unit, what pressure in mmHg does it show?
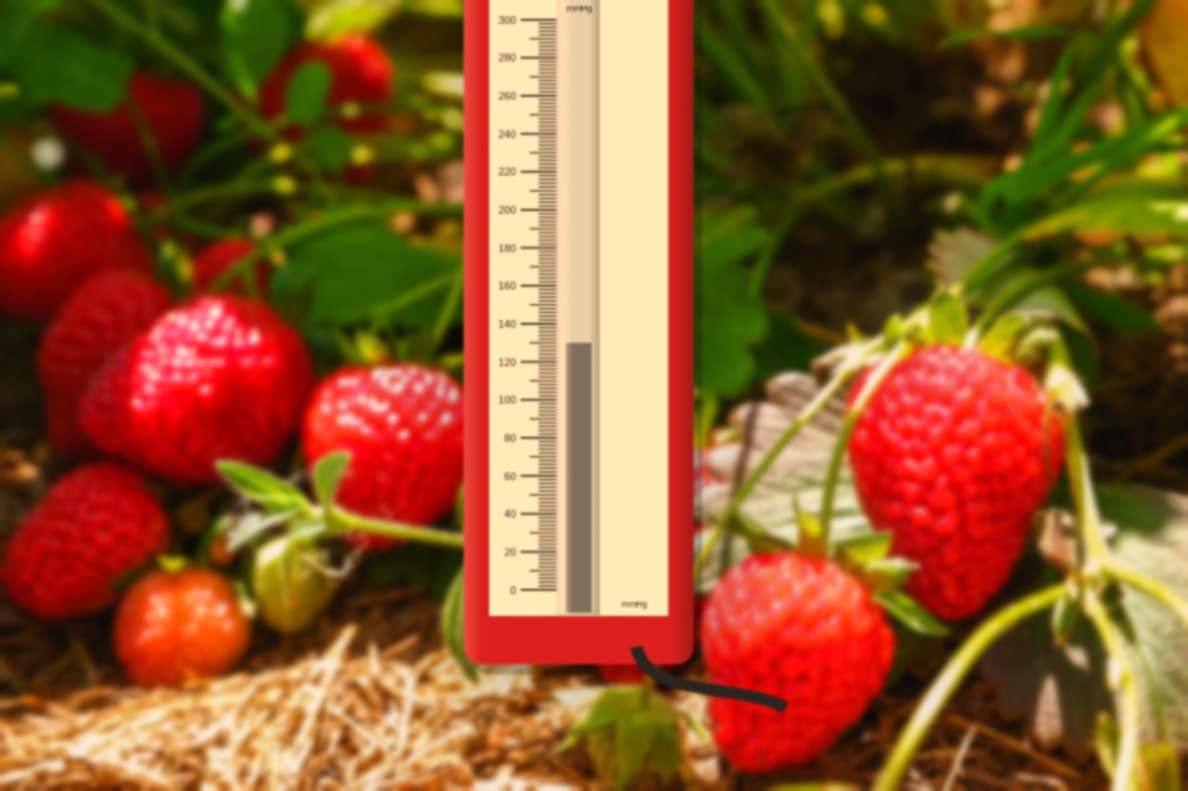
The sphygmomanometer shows **130** mmHg
